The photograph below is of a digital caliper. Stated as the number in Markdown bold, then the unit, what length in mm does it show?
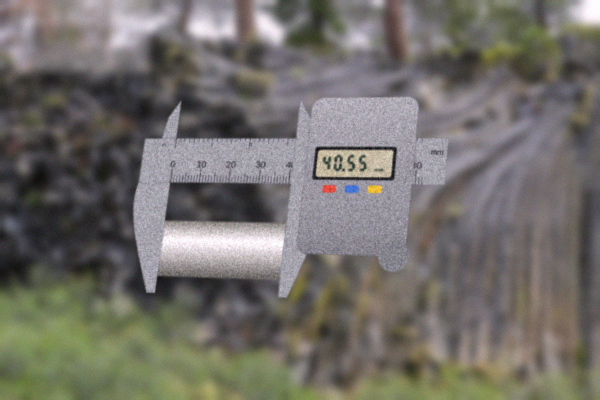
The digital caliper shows **40.55** mm
